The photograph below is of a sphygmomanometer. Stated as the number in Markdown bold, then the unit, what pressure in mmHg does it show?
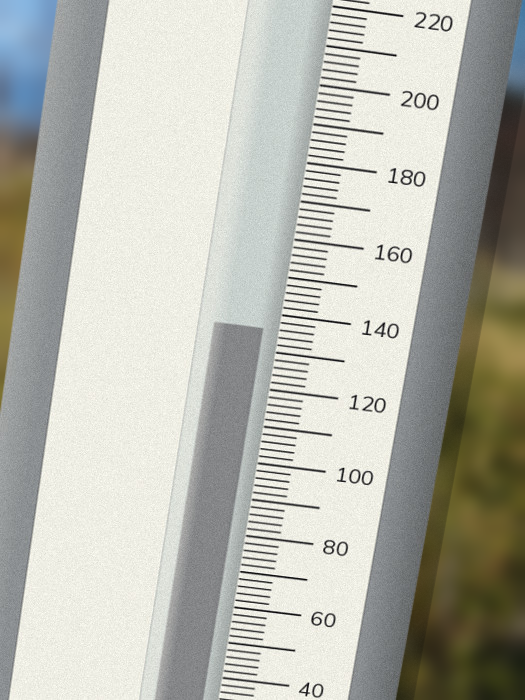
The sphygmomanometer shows **136** mmHg
